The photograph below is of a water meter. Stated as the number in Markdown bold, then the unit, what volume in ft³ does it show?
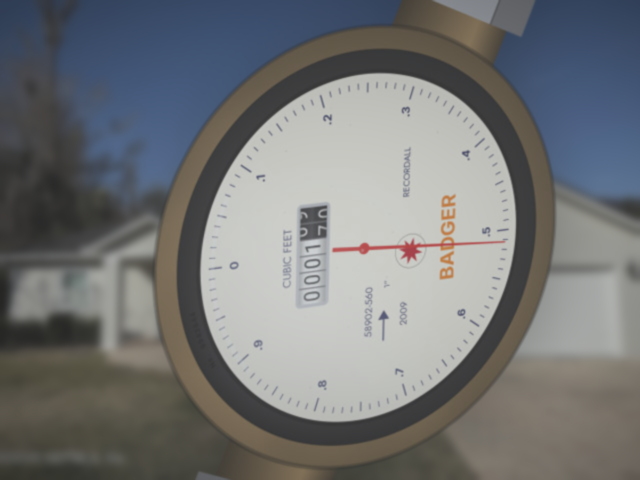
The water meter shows **169.51** ft³
